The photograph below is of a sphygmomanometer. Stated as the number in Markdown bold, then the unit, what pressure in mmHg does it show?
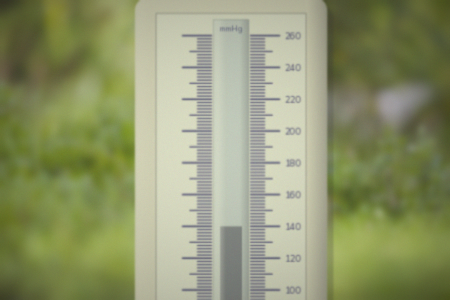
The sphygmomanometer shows **140** mmHg
